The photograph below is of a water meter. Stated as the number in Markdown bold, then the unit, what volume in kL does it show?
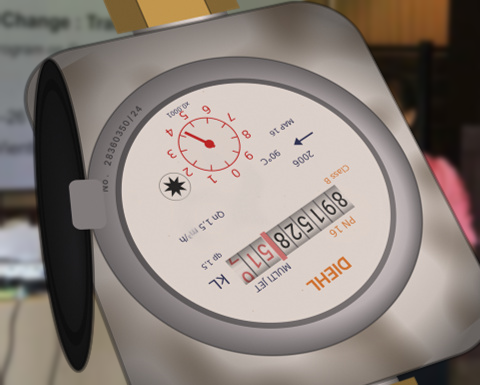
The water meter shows **891528.5164** kL
